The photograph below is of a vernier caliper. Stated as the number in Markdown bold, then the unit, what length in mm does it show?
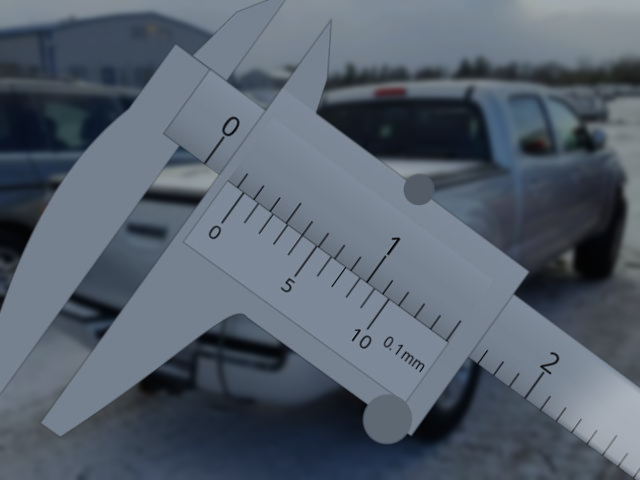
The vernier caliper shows **2.4** mm
